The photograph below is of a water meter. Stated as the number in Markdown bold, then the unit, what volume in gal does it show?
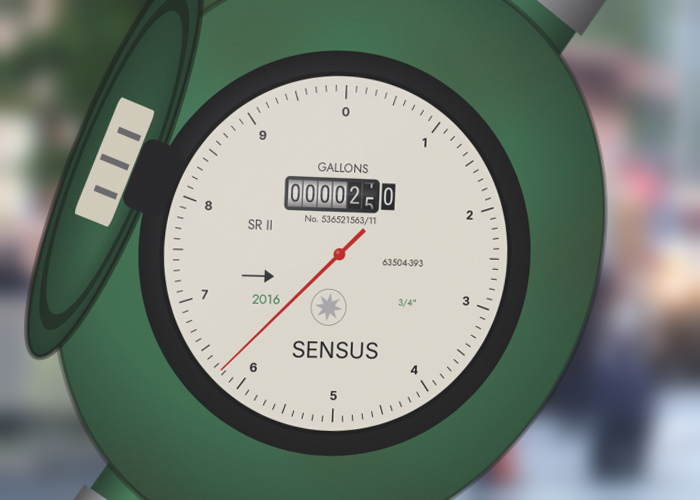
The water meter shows **246.2** gal
